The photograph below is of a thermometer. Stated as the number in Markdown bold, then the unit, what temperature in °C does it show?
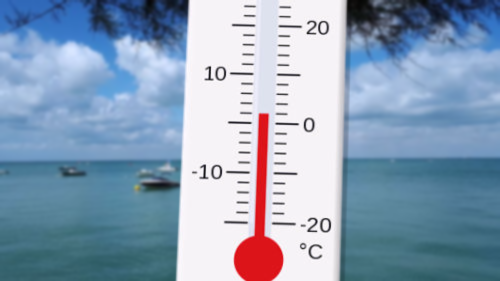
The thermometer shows **2** °C
